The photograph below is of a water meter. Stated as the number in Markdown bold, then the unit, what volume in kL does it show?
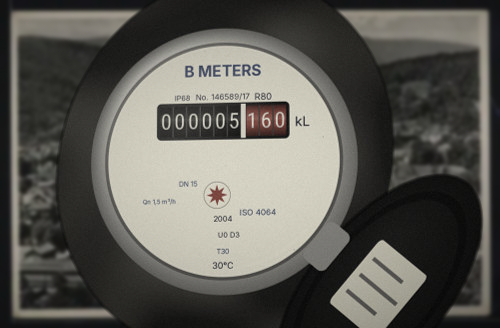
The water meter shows **5.160** kL
